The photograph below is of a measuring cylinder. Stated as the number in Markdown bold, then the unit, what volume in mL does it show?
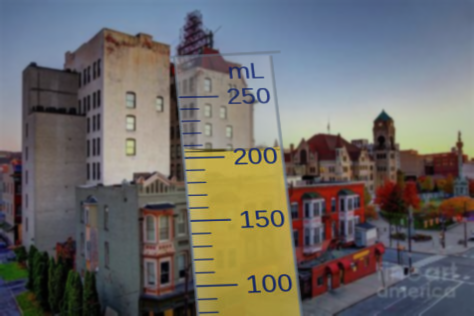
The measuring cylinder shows **205** mL
